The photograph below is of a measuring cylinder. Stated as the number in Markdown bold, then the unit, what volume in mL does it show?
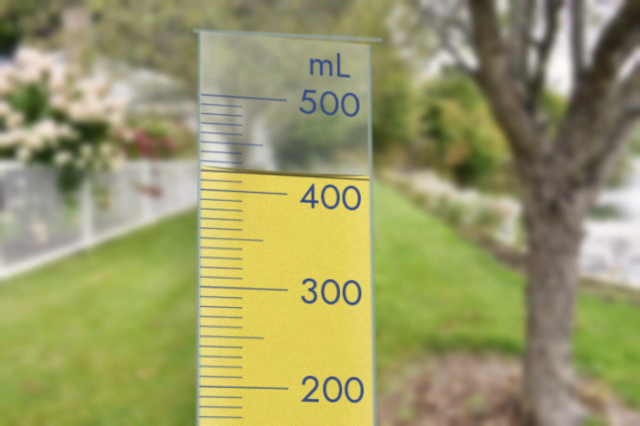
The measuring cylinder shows **420** mL
